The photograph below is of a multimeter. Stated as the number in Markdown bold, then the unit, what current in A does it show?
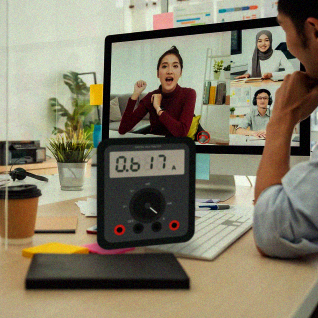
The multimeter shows **0.617** A
